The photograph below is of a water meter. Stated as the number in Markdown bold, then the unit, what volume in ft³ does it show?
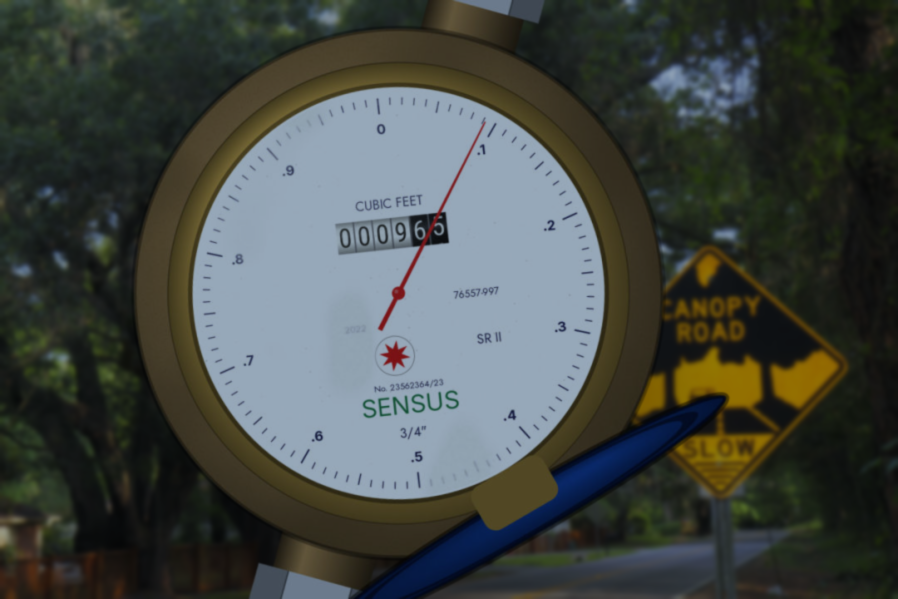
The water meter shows **965.09** ft³
